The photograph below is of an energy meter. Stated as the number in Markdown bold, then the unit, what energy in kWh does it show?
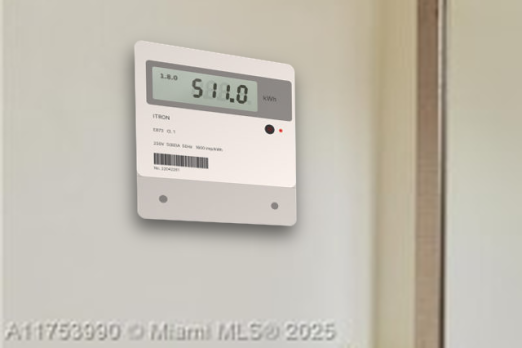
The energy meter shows **511.0** kWh
